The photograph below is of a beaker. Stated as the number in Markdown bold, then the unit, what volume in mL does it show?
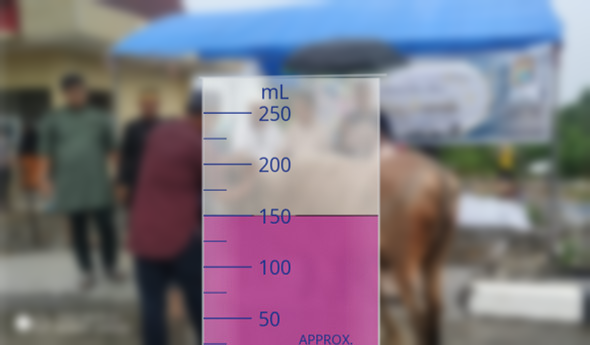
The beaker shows **150** mL
